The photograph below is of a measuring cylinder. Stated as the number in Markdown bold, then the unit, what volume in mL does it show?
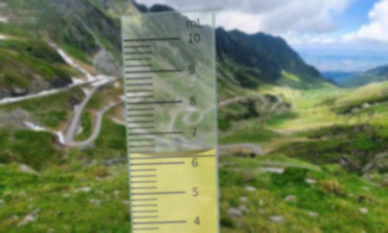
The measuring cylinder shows **6.2** mL
